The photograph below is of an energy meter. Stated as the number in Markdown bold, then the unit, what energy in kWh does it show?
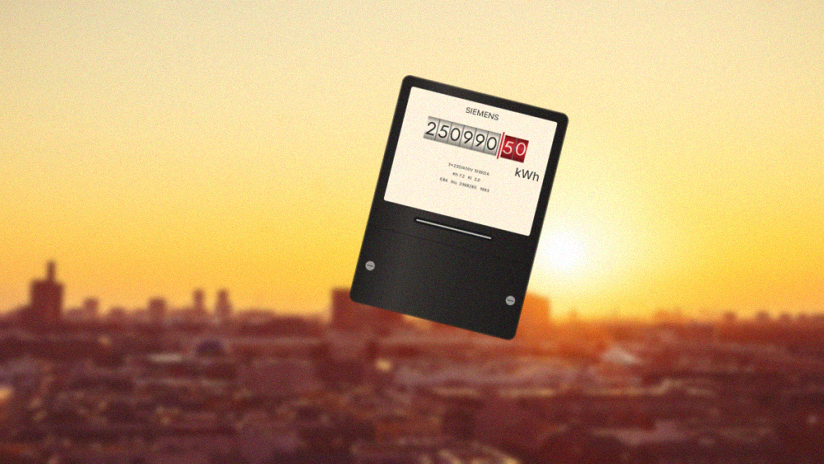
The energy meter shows **250990.50** kWh
